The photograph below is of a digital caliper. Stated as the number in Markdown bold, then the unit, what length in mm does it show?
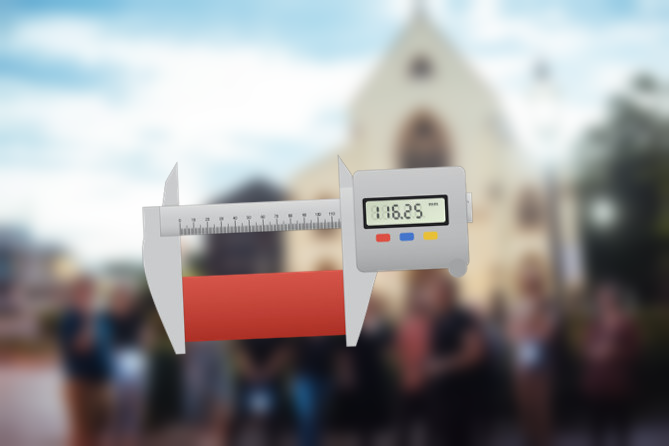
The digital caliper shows **116.25** mm
